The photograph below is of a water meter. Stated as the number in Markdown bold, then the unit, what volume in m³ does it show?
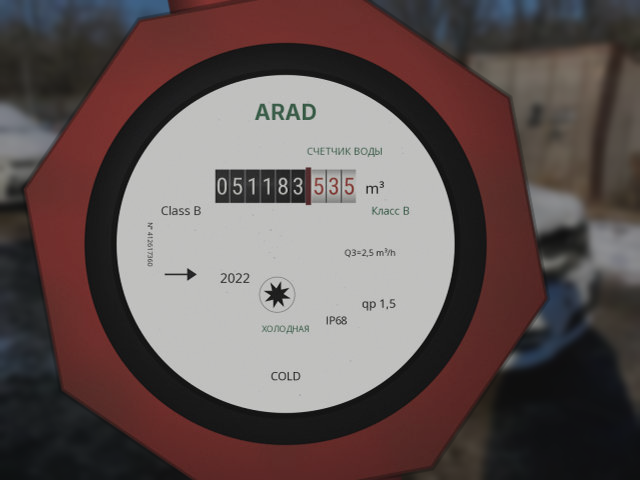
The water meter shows **51183.535** m³
